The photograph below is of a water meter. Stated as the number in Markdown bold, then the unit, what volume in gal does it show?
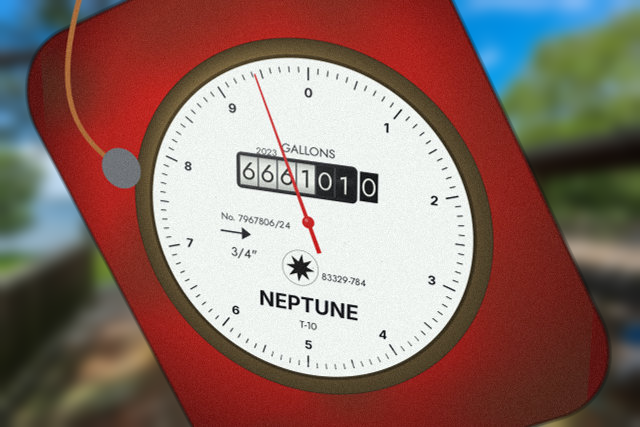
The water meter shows **6661009.4** gal
